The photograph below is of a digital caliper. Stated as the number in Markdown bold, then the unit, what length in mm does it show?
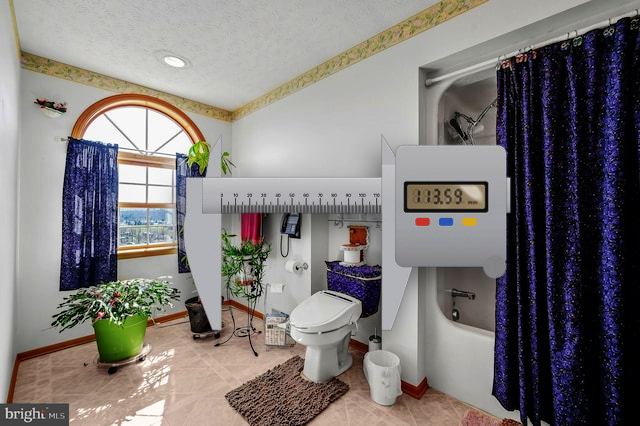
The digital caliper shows **113.59** mm
